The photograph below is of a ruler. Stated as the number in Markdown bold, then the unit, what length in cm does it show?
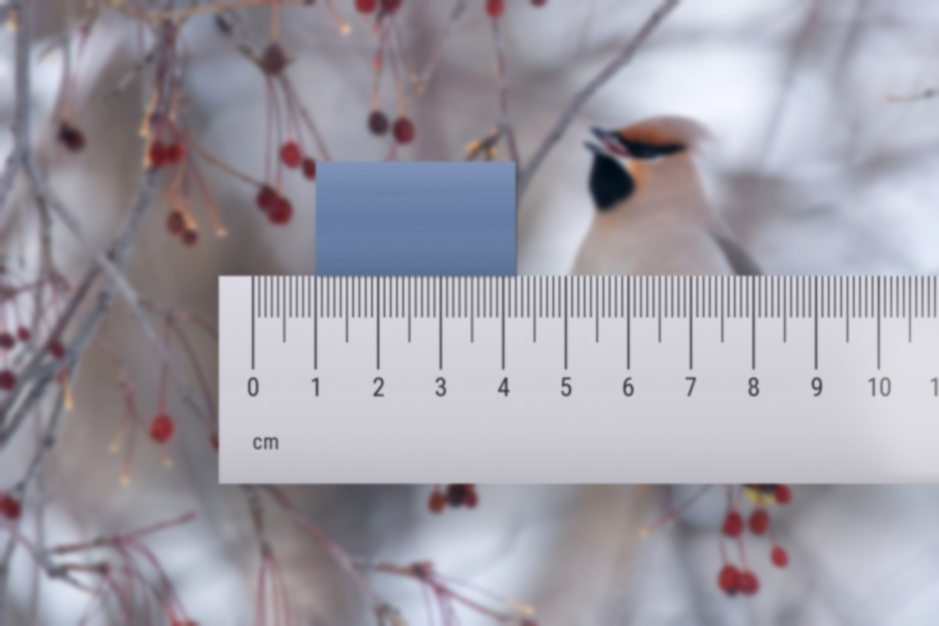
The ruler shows **3.2** cm
